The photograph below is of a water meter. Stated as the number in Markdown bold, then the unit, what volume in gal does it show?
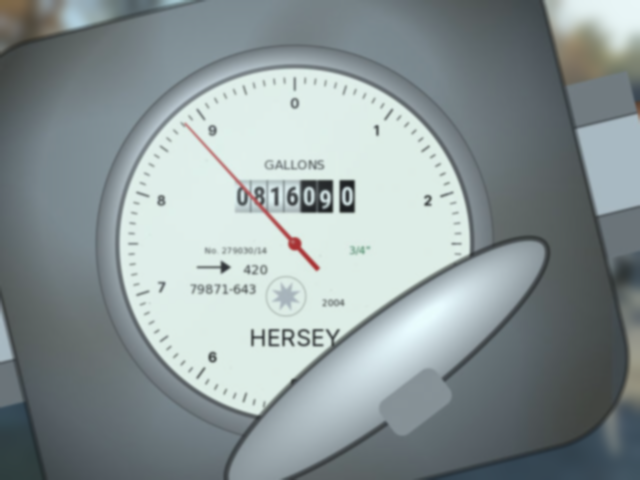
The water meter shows **816088.8** gal
